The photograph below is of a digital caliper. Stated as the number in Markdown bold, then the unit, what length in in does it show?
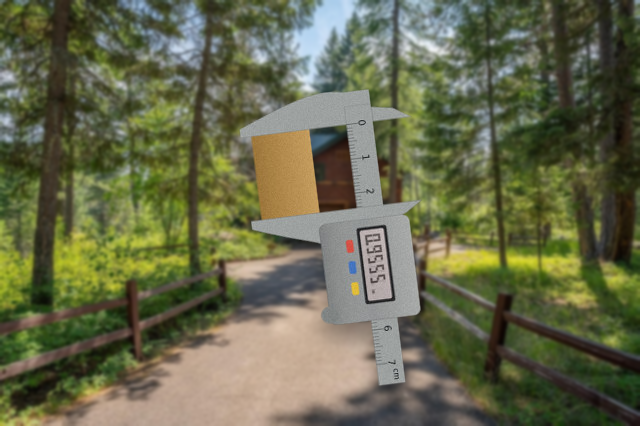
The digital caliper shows **0.9555** in
